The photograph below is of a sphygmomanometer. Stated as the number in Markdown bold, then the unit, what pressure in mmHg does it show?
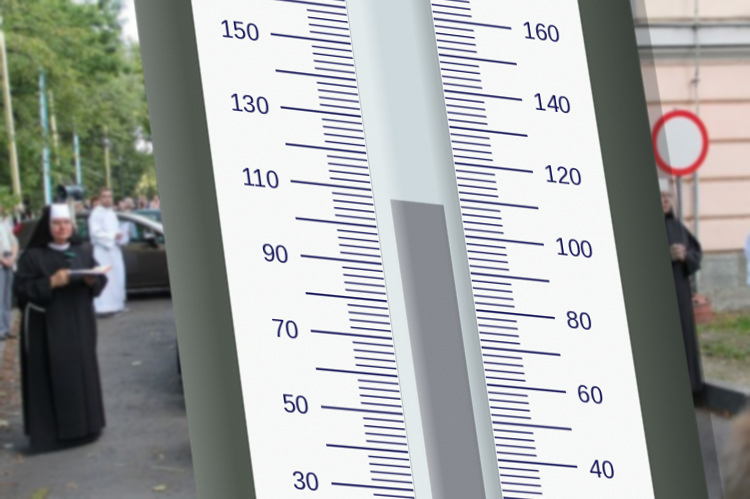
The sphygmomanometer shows **108** mmHg
